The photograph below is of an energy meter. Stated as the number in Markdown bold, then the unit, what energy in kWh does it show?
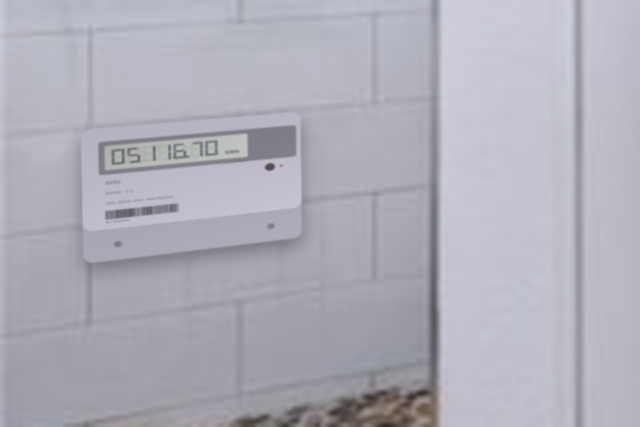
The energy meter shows **5116.70** kWh
